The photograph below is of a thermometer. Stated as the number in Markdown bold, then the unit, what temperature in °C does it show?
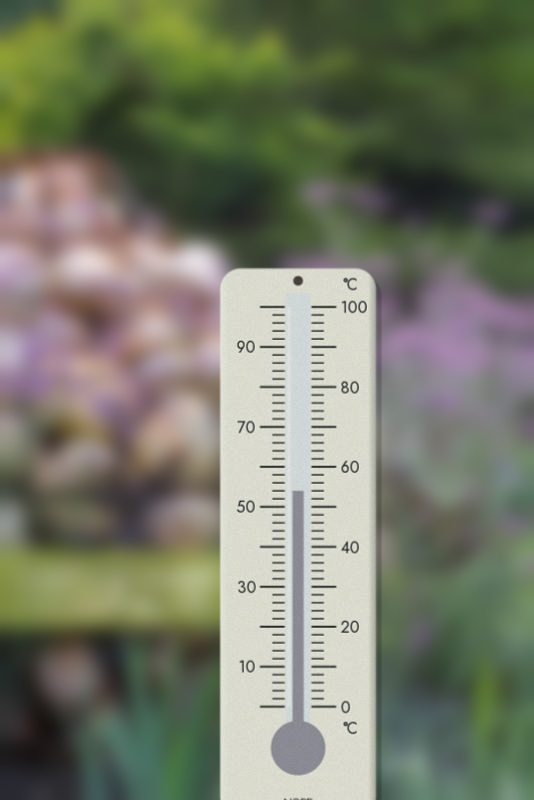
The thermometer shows **54** °C
